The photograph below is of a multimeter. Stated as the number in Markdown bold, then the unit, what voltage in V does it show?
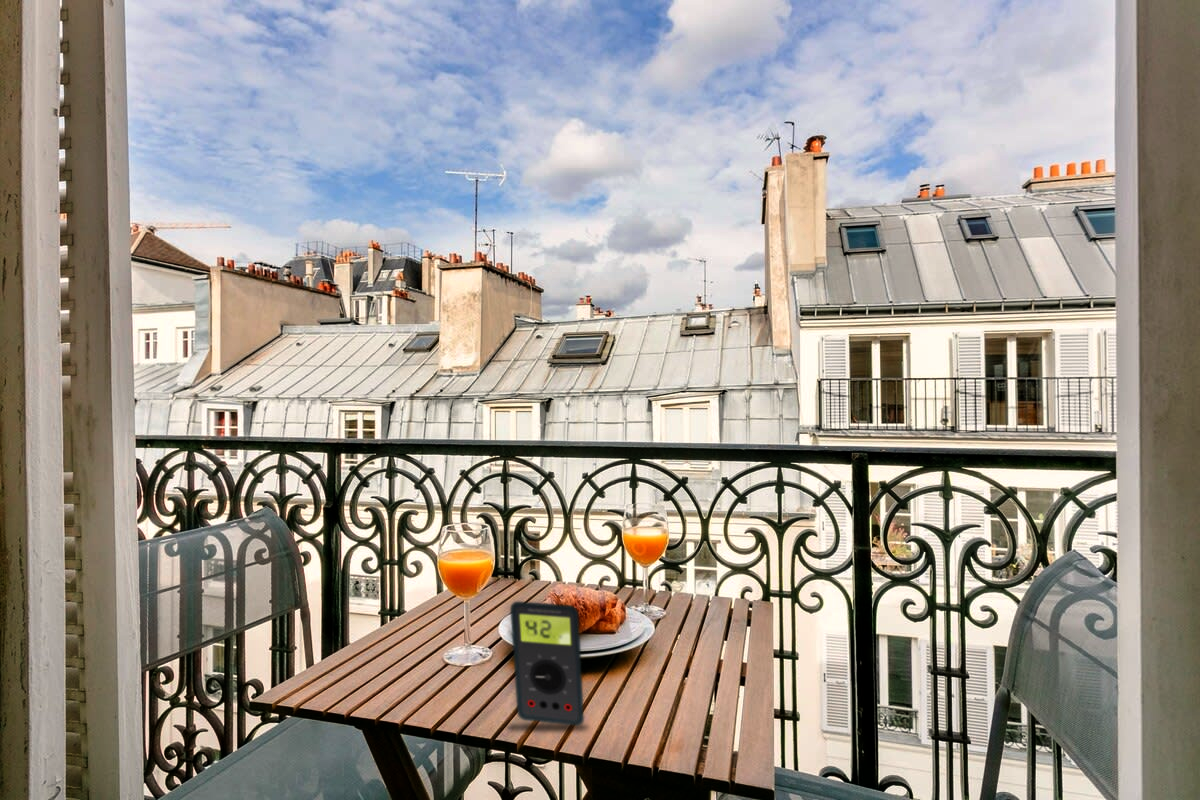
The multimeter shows **42** V
